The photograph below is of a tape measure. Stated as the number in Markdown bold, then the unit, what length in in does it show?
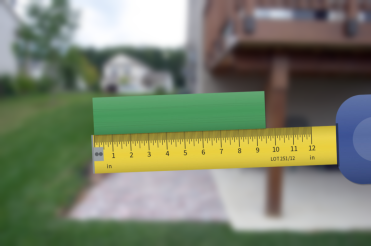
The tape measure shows **9.5** in
